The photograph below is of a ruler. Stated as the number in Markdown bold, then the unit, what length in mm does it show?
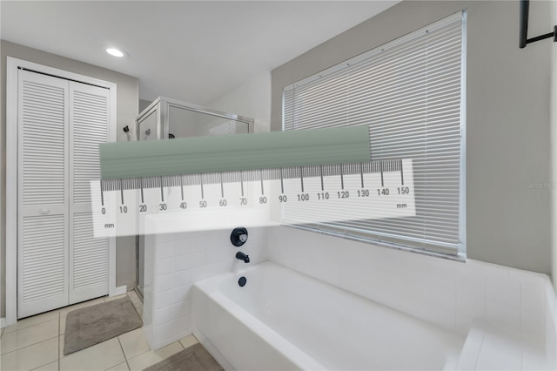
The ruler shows **135** mm
